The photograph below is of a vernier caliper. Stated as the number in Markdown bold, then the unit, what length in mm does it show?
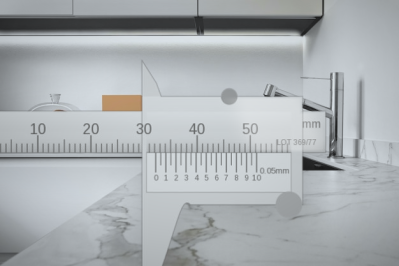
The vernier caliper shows **32.2** mm
